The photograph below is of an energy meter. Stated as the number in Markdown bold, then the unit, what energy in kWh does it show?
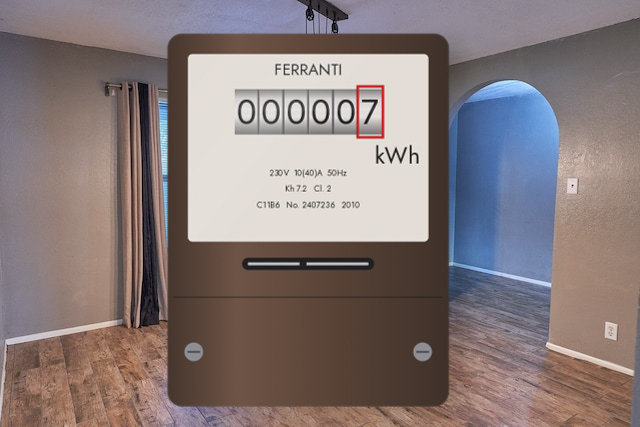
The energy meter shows **0.7** kWh
